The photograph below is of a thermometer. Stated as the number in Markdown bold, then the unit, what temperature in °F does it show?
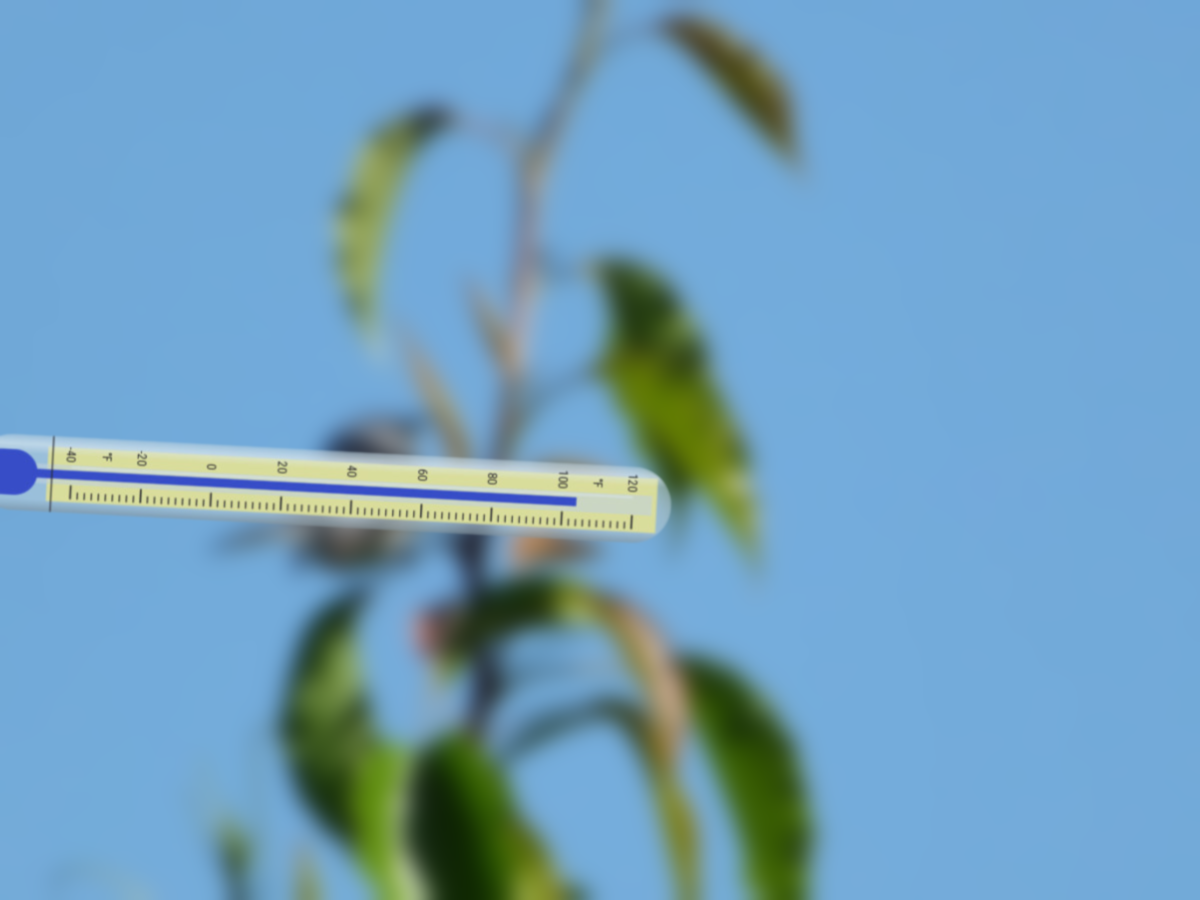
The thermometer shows **104** °F
